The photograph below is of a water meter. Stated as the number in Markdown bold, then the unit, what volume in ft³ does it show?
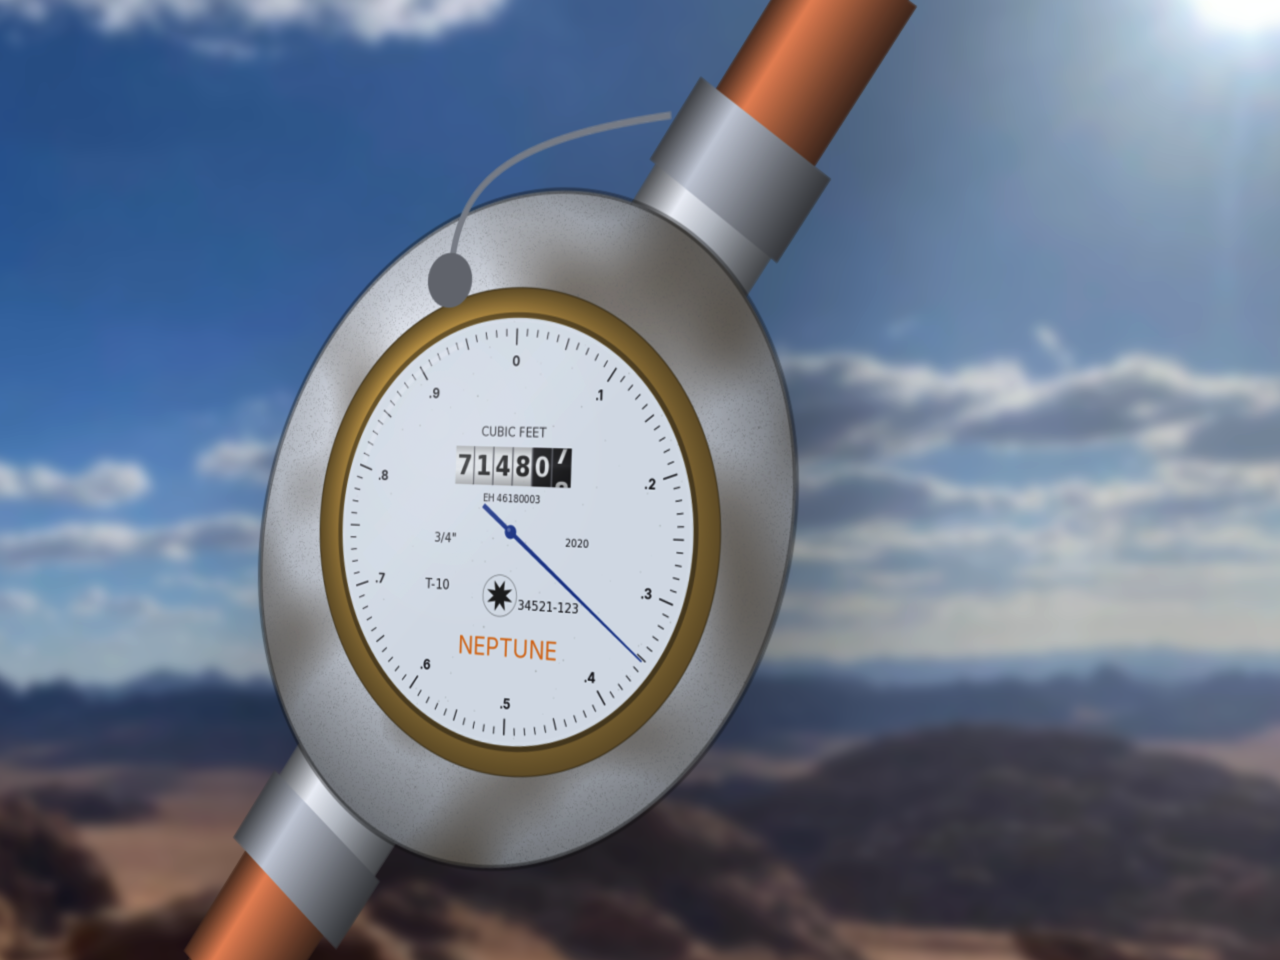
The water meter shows **714807.35** ft³
